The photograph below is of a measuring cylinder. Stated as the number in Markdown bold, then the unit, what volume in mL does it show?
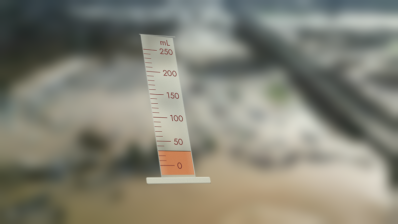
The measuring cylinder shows **30** mL
